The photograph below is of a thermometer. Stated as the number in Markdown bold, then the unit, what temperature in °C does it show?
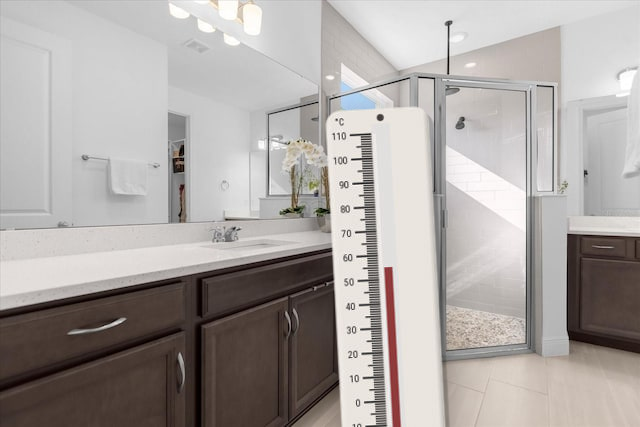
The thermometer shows **55** °C
